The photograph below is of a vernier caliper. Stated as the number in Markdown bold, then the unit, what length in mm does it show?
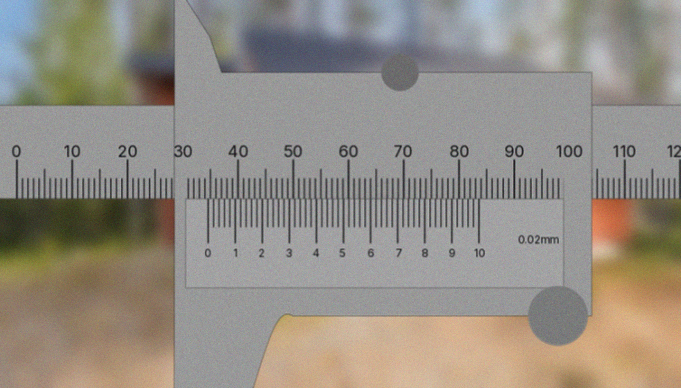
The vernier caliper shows **34.6** mm
